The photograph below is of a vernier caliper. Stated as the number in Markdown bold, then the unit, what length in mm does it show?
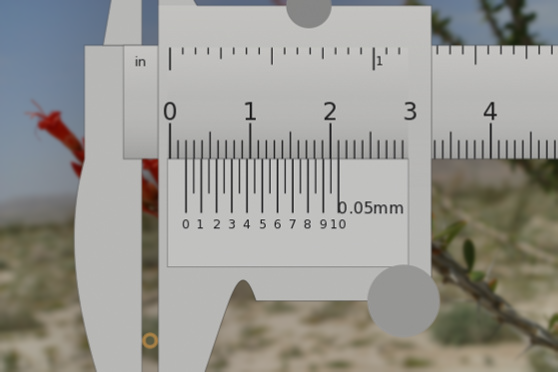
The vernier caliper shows **2.0** mm
